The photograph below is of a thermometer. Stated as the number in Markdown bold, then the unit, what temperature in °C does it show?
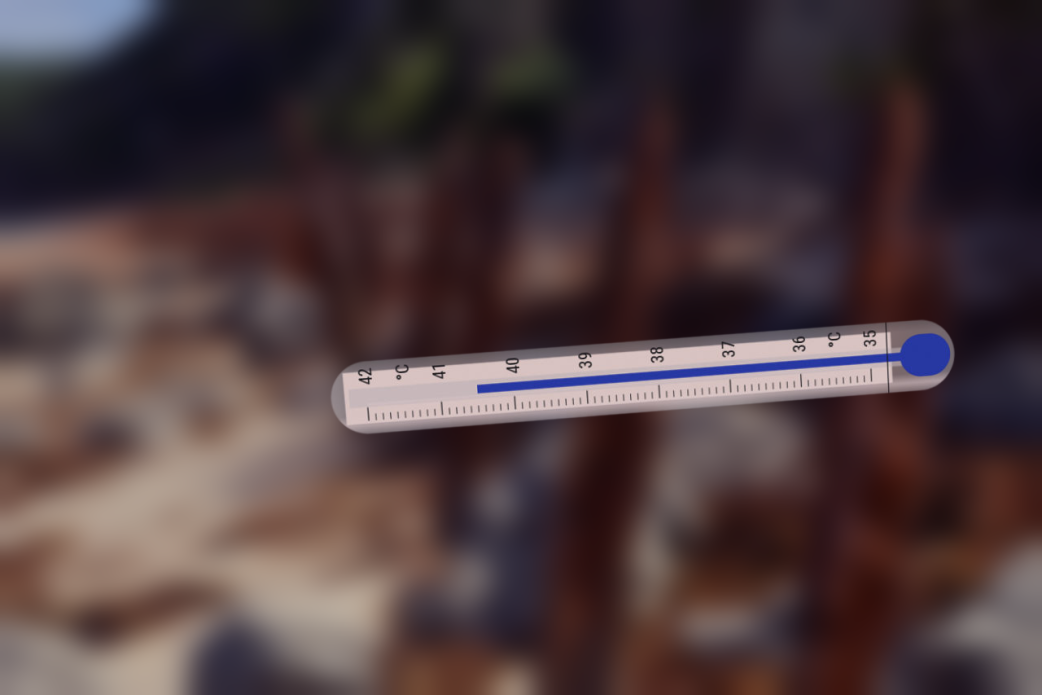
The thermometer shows **40.5** °C
